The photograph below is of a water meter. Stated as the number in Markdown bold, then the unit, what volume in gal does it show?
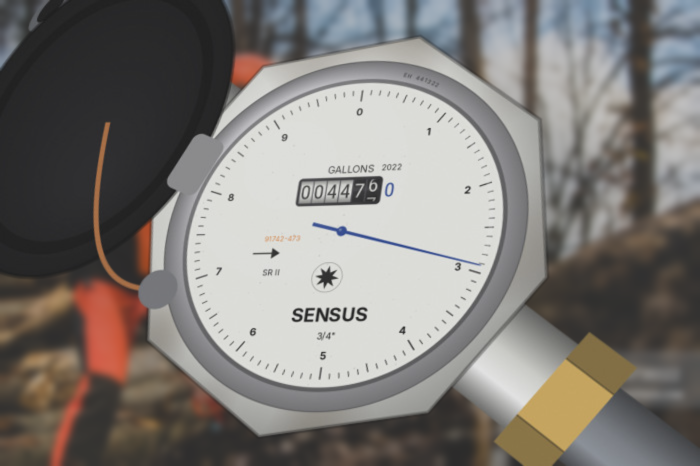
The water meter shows **44762.9** gal
